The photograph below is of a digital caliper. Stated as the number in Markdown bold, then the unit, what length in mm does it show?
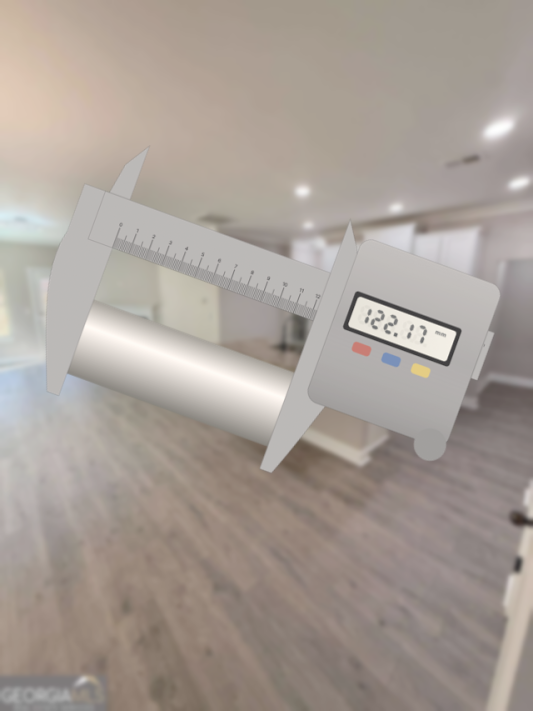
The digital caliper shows **122.17** mm
